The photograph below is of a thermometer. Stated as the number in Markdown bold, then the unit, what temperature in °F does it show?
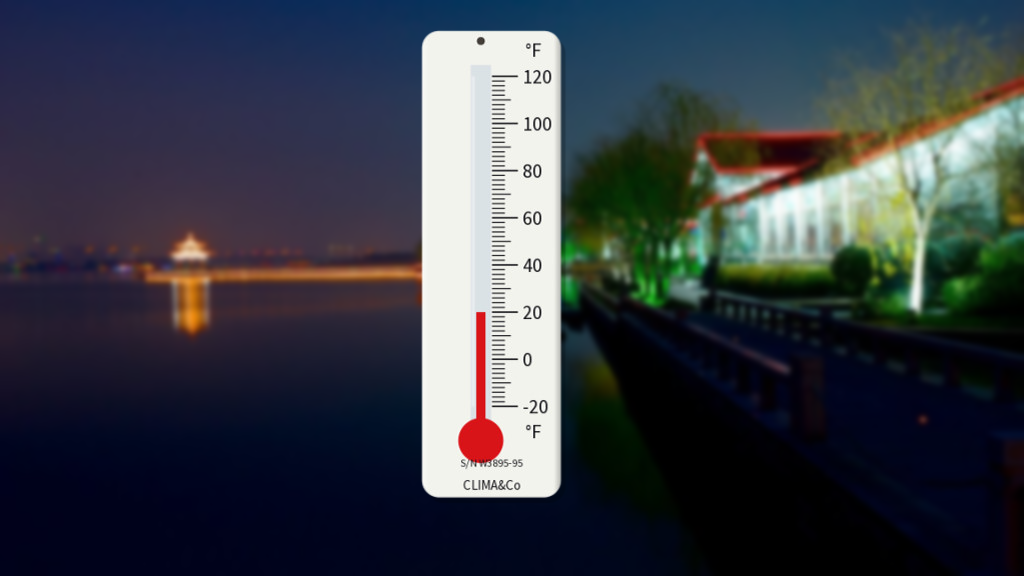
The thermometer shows **20** °F
